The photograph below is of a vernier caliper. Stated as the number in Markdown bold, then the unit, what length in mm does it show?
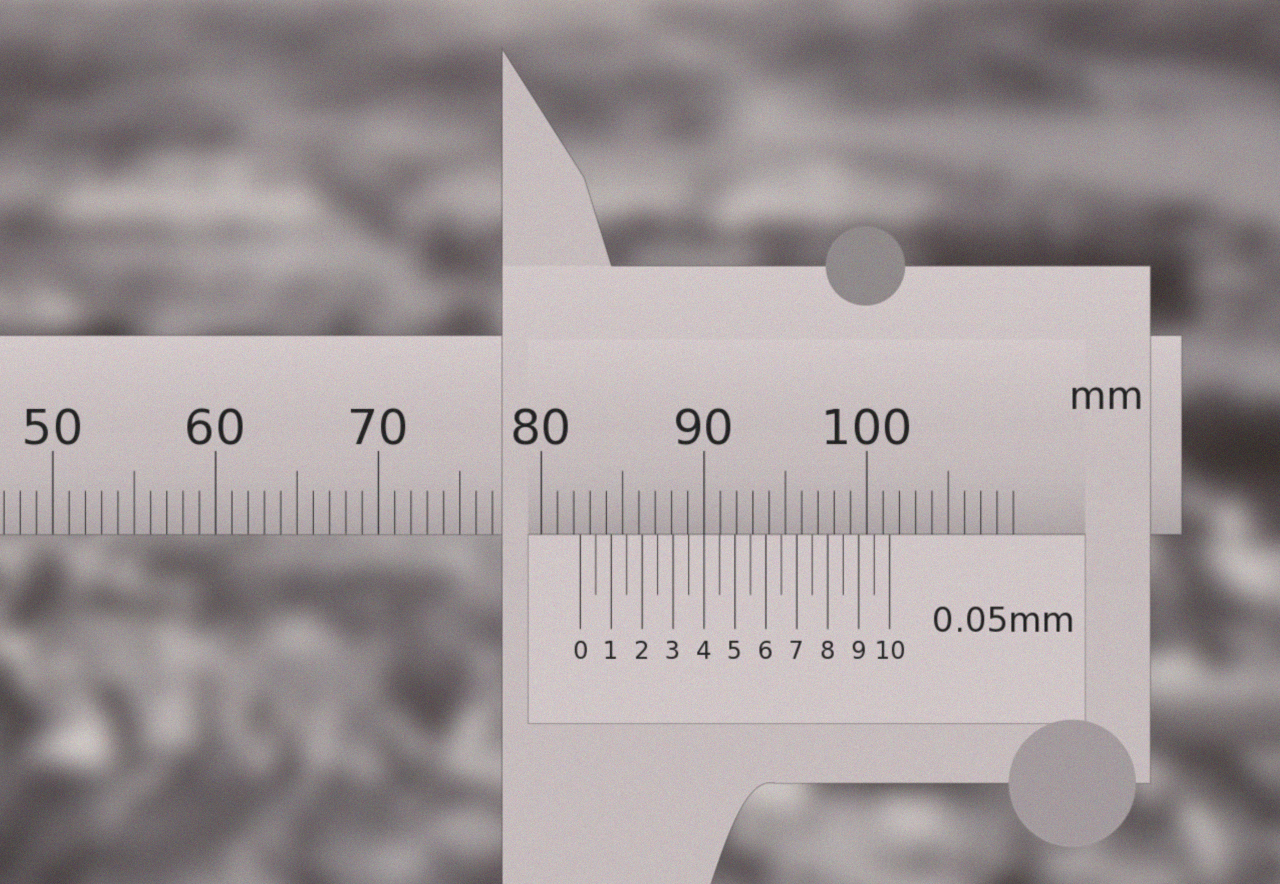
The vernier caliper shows **82.4** mm
